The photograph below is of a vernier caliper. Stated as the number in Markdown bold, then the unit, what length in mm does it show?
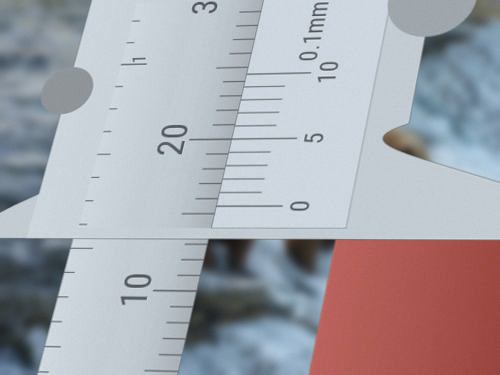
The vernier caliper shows **15.5** mm
